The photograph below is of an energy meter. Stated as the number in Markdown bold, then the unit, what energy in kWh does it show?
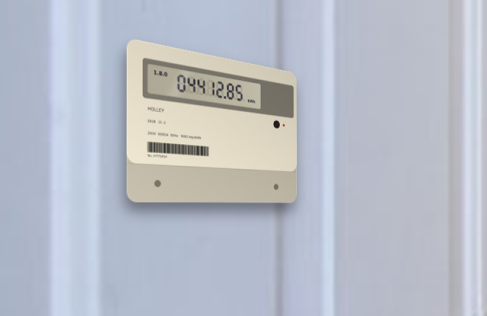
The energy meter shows **4412.85** kWh
